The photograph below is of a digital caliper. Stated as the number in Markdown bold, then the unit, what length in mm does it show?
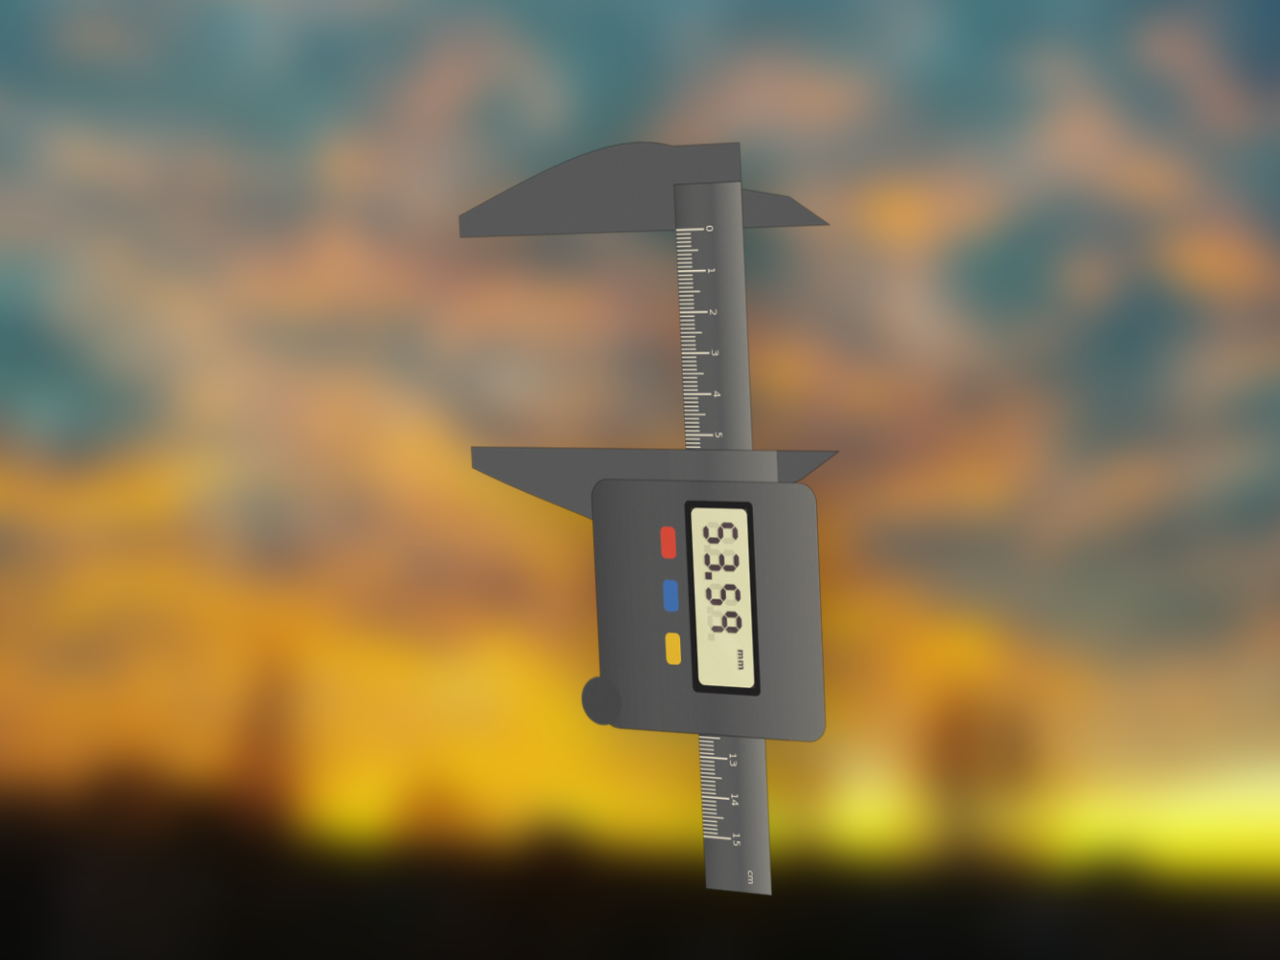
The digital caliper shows **53.59** mm
